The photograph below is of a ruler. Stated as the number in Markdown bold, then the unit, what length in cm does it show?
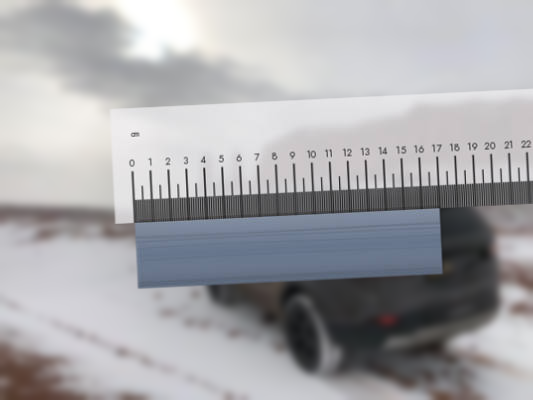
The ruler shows **17** cm
